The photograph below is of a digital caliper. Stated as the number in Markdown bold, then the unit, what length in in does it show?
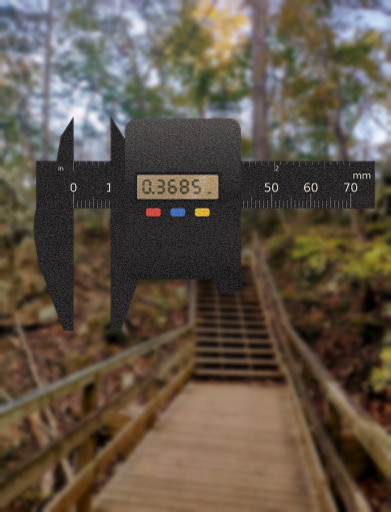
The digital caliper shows **0.3685** in
